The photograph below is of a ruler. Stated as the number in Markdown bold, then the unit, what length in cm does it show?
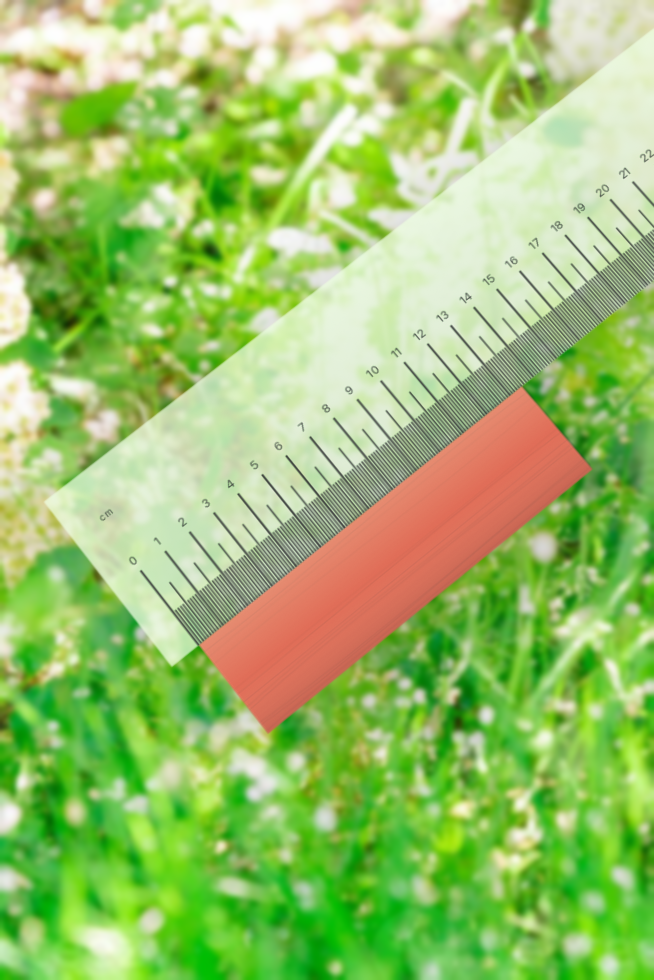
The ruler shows **13.5** cm
